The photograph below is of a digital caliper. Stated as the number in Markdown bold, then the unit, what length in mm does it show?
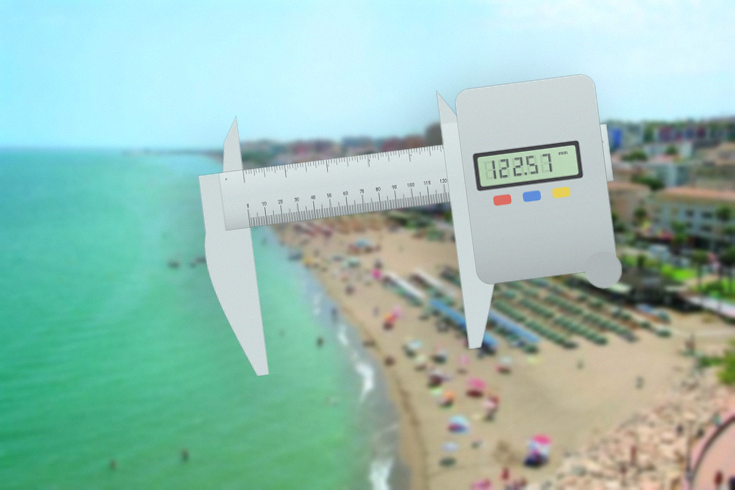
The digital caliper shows **122.57** mm
